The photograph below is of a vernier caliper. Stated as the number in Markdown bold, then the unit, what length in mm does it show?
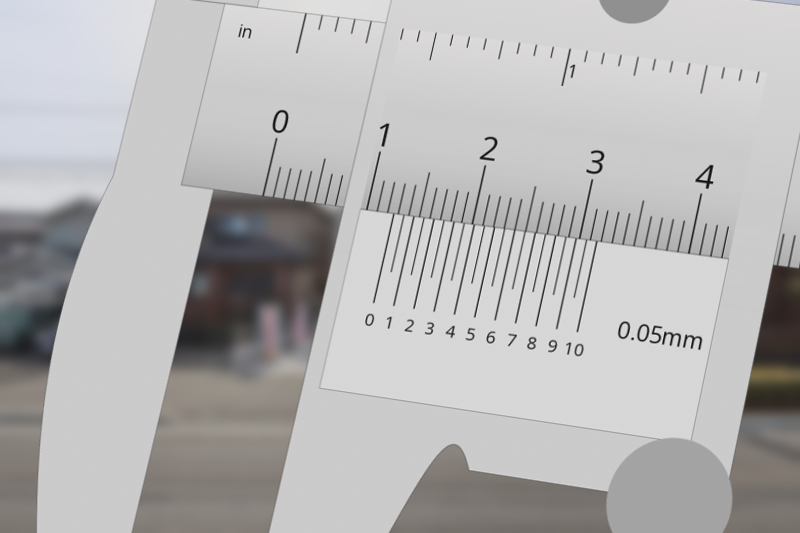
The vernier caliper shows **12.6** mm
